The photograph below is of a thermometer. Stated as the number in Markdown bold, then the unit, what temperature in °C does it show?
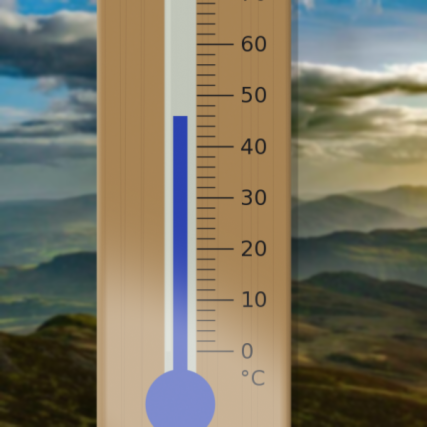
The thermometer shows **46** °C
